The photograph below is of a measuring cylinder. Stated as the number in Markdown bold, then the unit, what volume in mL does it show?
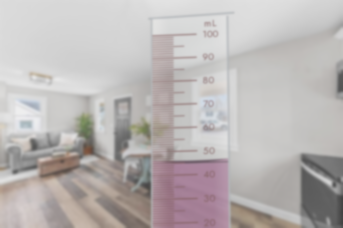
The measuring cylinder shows **45** mL
